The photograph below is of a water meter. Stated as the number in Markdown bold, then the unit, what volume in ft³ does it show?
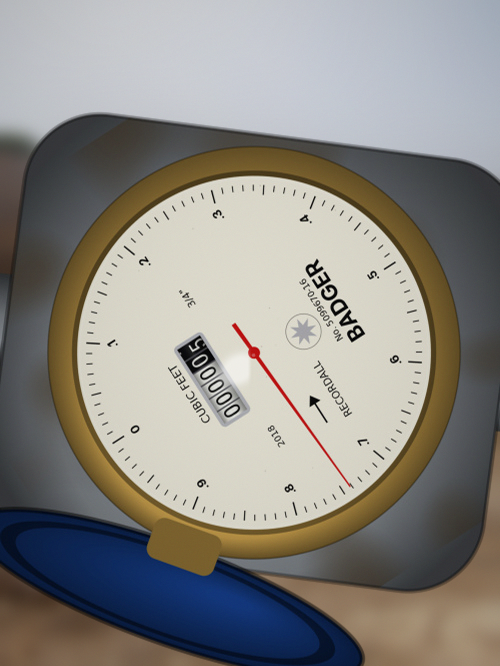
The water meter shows **4.74** ft³
